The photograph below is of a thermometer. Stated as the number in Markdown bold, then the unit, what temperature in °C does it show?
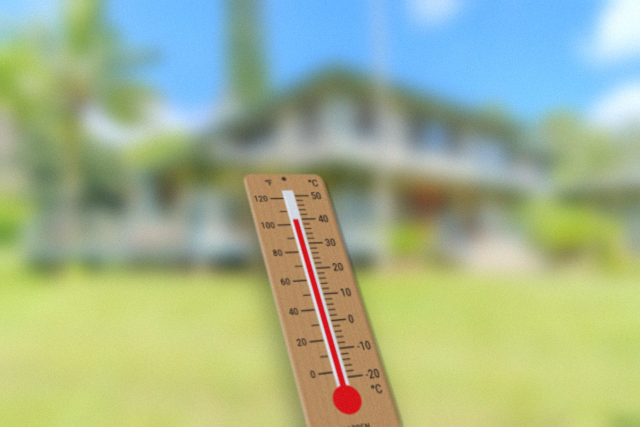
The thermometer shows **40** °C
